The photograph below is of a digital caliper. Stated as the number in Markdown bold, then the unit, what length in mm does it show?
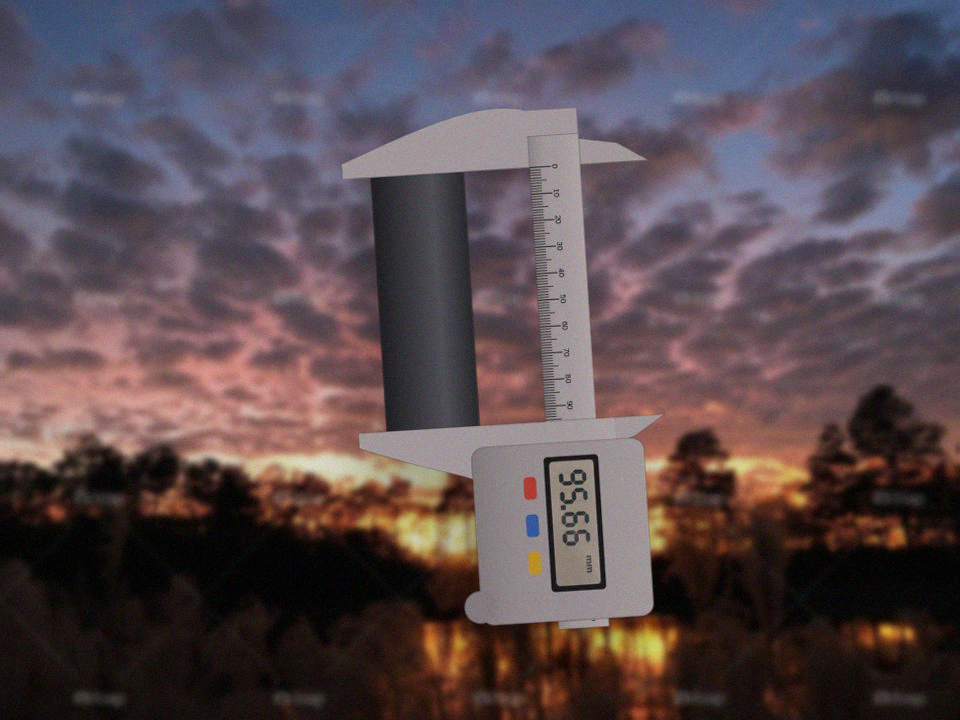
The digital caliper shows **95.66** mm
